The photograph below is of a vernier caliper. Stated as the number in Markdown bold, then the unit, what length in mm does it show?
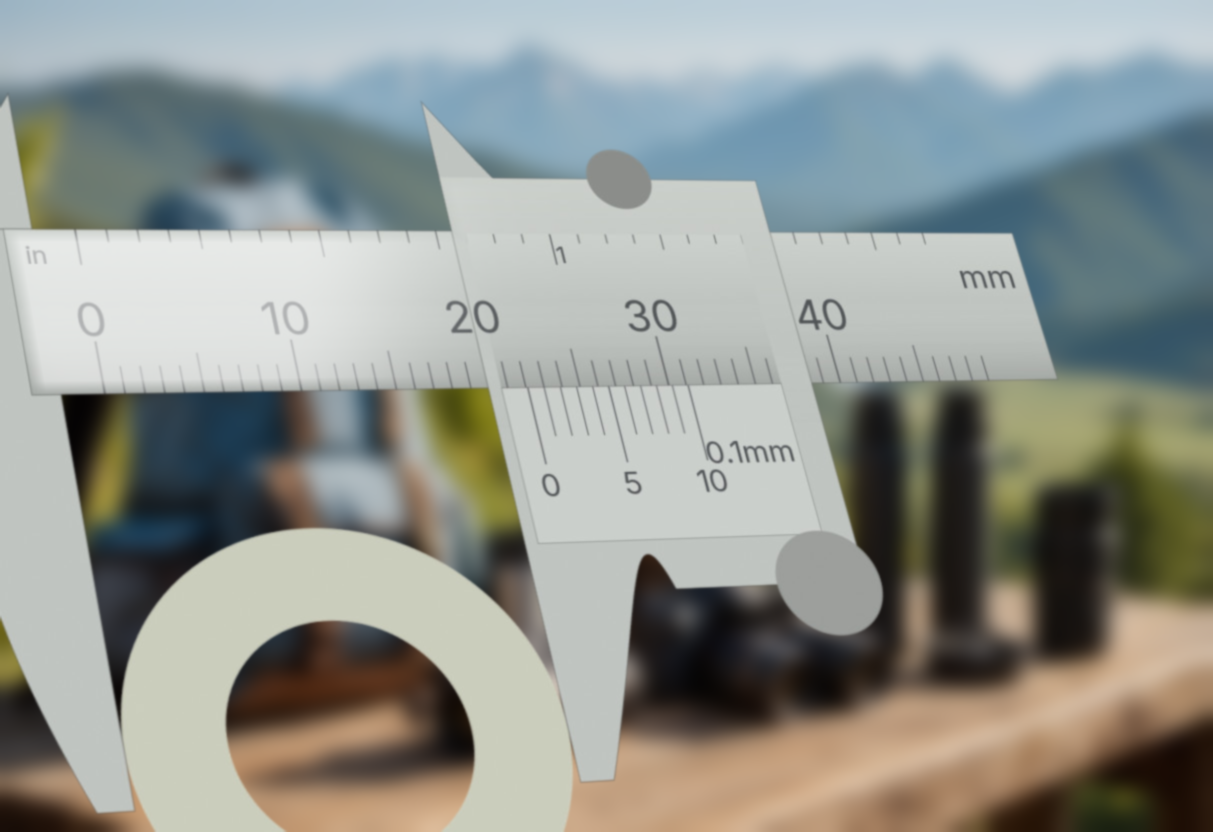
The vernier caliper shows **22.1** mm
